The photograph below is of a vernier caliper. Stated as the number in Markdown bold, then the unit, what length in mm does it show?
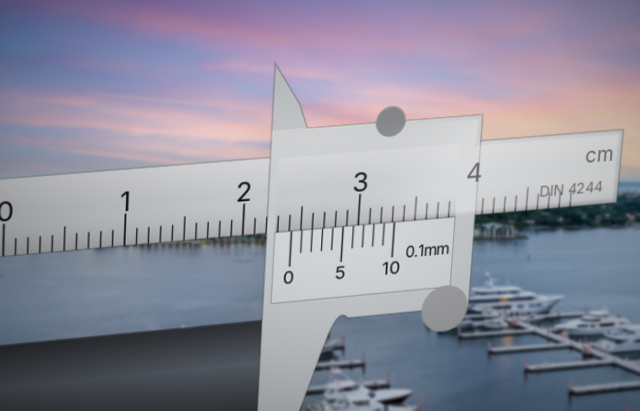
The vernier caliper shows **24.2** mm
